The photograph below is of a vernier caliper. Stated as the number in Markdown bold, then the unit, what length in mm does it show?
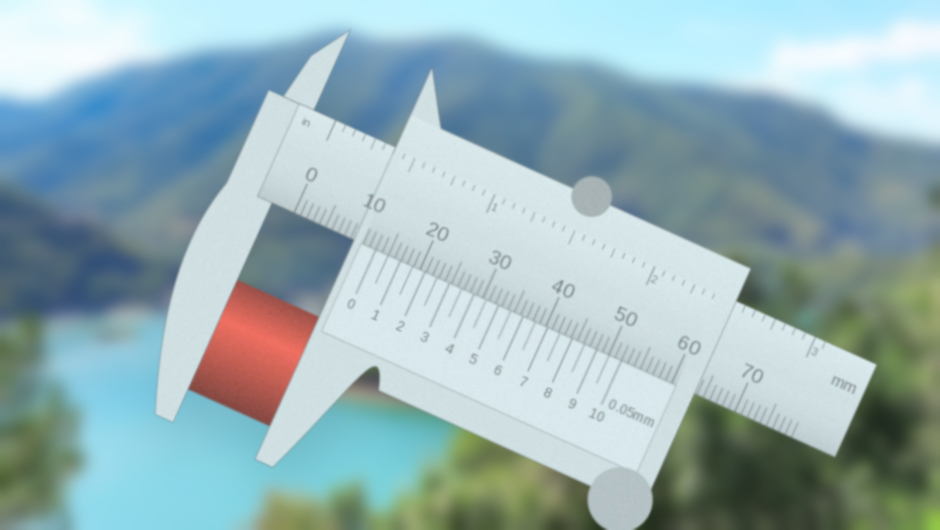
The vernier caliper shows **13.0** mm
